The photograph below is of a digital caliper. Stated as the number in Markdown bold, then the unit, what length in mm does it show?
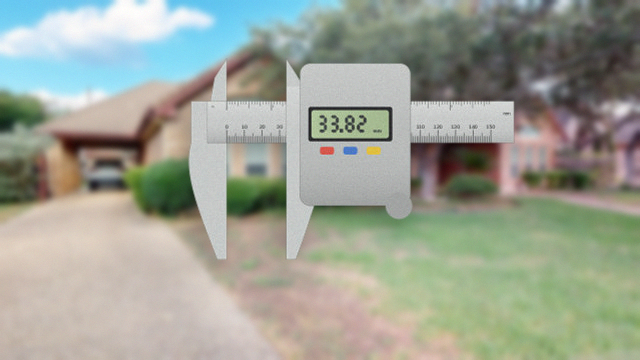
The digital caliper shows **33.82** mm
